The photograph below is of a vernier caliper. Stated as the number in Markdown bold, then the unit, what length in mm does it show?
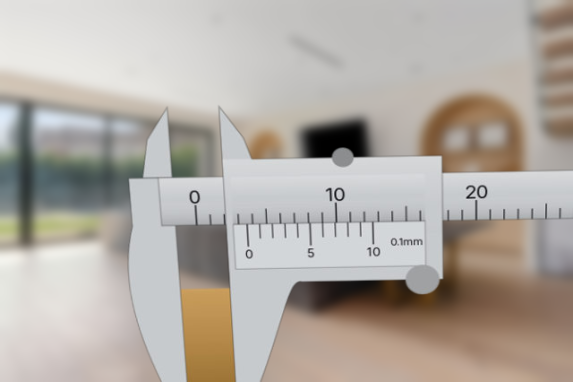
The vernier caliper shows **3.6** mm
